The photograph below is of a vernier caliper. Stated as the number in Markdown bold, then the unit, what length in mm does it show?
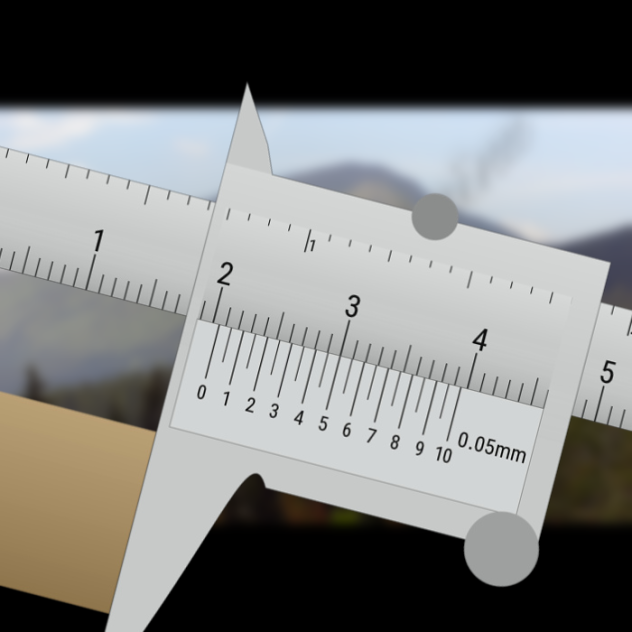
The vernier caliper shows **20.5** mm
